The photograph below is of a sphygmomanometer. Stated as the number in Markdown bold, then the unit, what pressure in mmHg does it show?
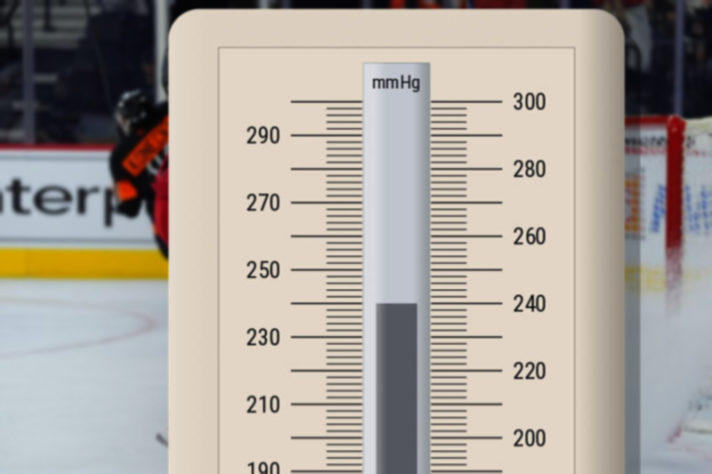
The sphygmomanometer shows **240** mmHg
